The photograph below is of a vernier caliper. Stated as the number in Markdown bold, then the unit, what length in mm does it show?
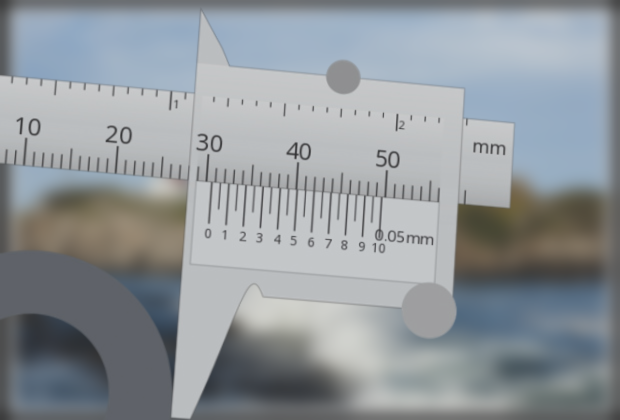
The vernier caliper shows **30.6** mm
